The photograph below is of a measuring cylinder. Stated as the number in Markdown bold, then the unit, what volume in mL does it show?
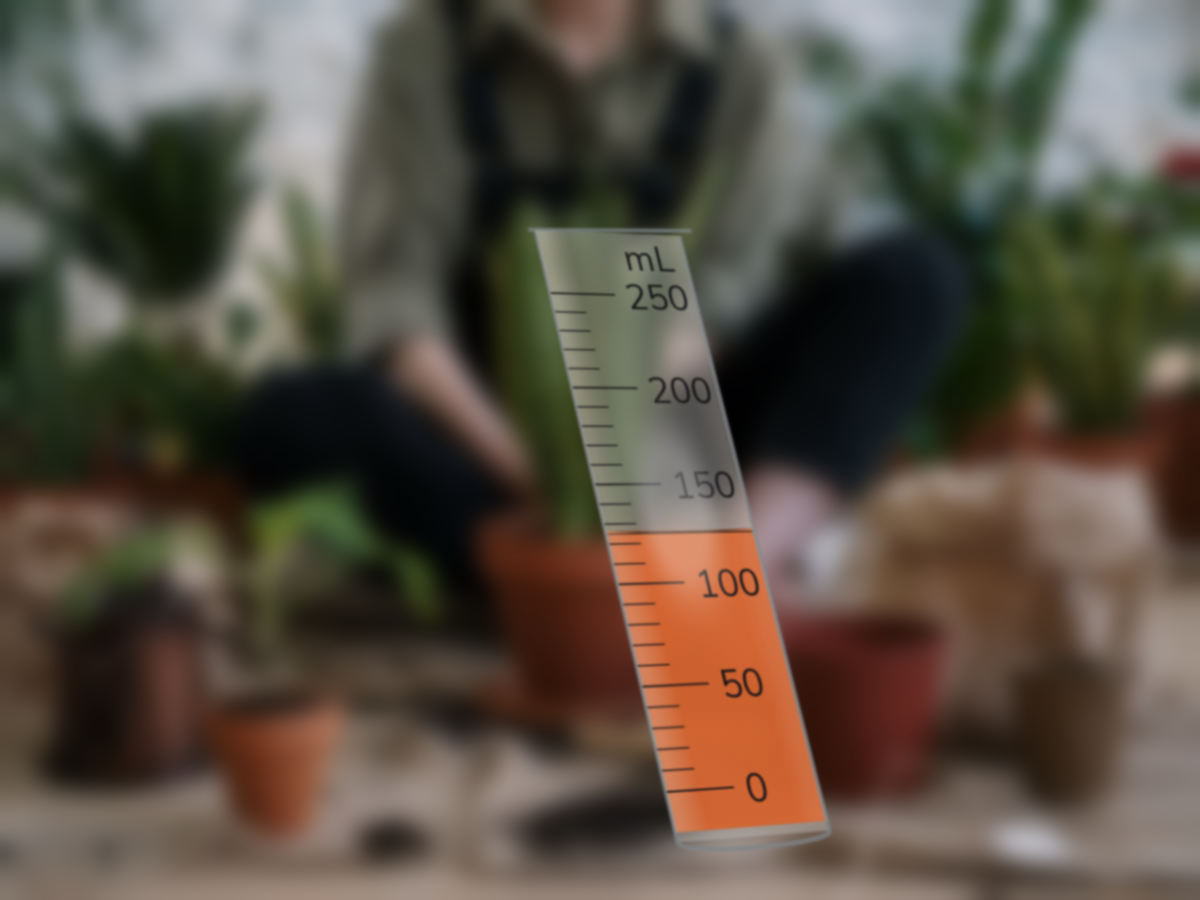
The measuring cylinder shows **125** mL
